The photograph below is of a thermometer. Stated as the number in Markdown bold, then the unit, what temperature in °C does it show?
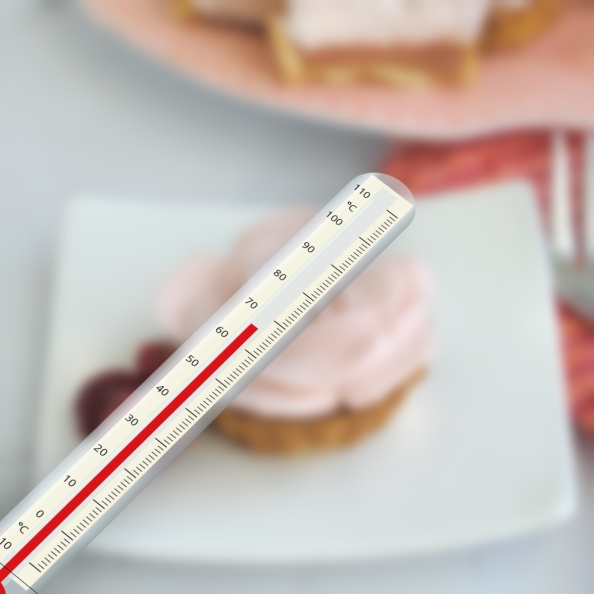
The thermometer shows **66** °C
